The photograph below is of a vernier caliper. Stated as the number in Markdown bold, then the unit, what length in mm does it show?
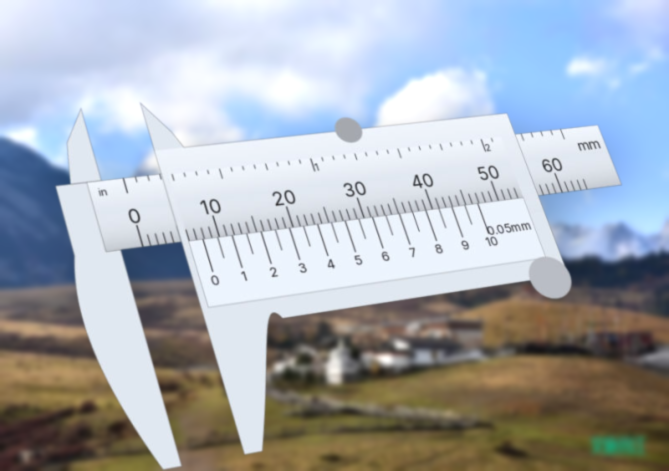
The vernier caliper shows **7.8** mm
